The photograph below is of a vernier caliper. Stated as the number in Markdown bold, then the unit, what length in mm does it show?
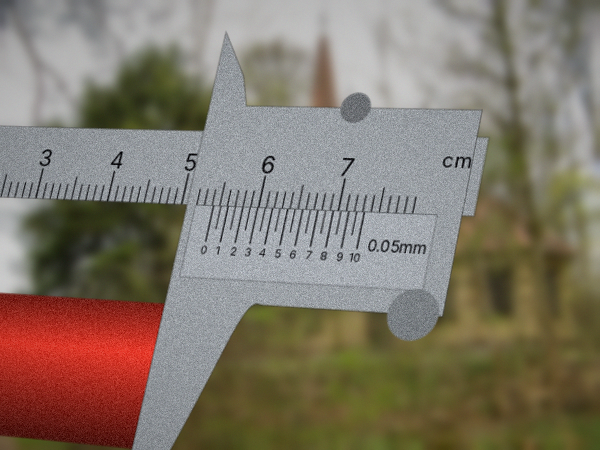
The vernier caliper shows **54.2** mm
